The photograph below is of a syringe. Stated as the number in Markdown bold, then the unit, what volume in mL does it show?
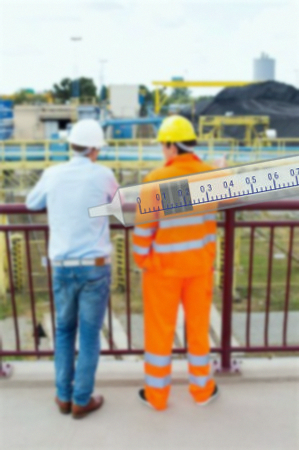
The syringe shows **0.1** mL
